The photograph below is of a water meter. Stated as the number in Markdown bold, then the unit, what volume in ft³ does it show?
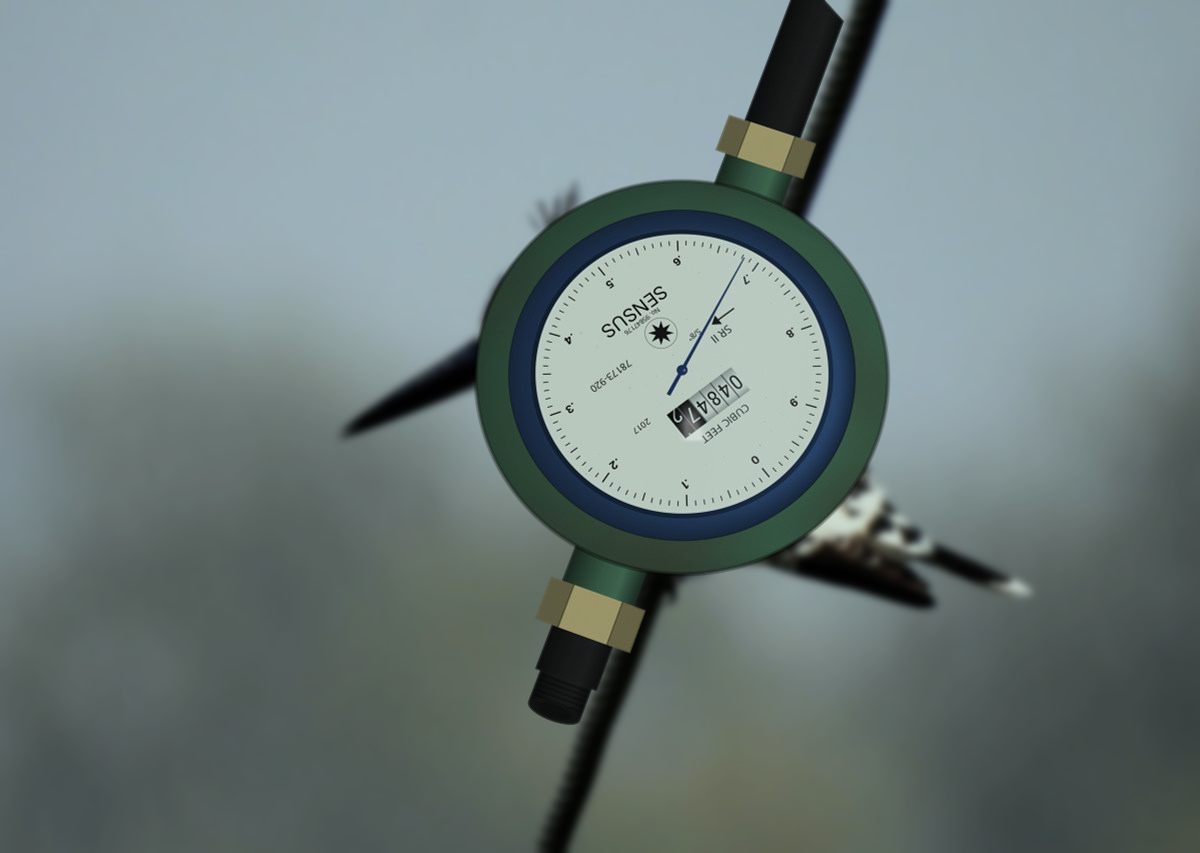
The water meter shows **48471.68** ft³
